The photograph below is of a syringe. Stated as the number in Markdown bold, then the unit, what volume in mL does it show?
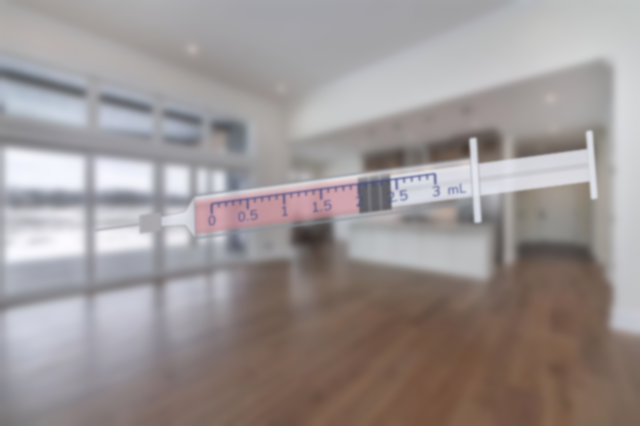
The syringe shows **2** mL
